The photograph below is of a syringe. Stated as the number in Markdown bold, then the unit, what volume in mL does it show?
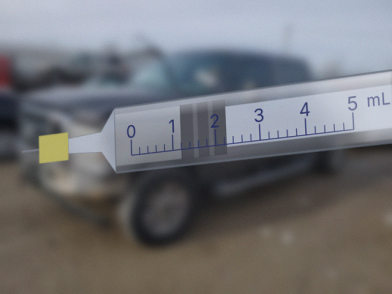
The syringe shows **1.2** mL
